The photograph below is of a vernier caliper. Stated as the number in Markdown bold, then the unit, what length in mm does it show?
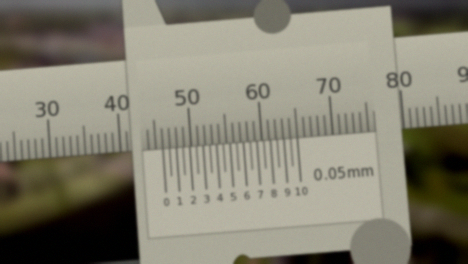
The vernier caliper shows **46.0** mm
